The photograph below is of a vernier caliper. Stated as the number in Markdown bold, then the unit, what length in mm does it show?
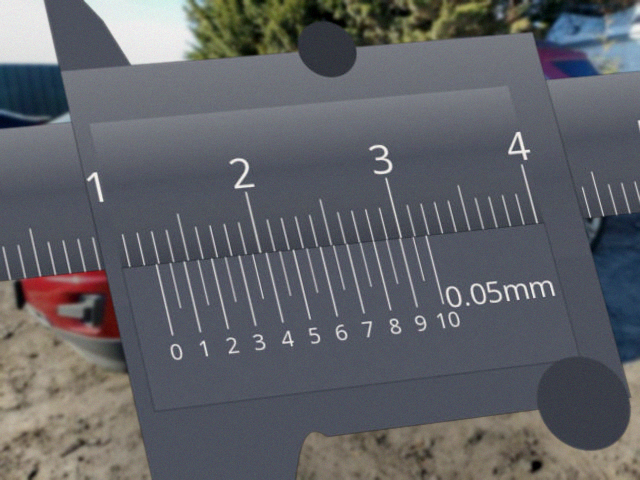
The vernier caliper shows **12.8** mm
